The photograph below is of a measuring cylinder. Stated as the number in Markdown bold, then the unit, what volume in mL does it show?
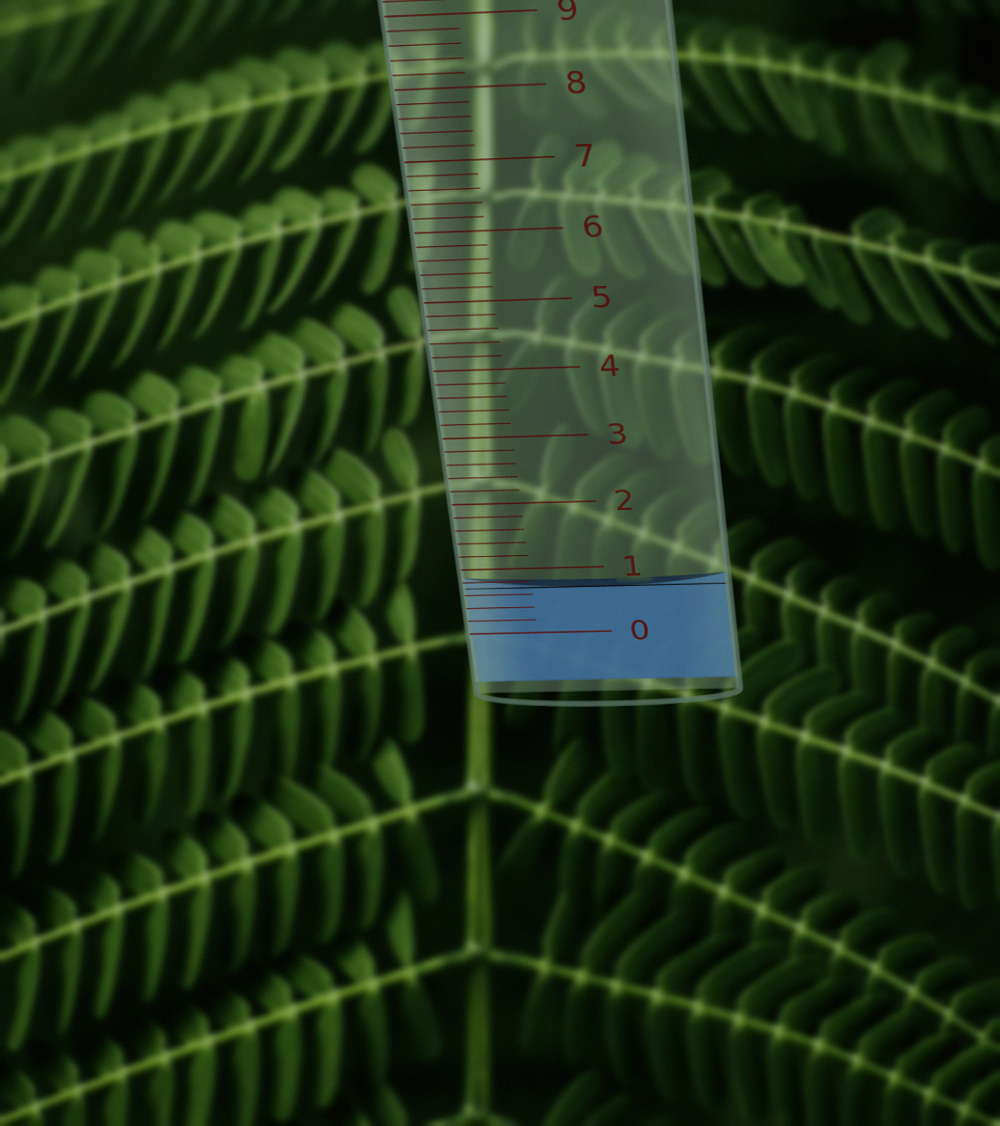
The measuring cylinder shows **0.7** mL
